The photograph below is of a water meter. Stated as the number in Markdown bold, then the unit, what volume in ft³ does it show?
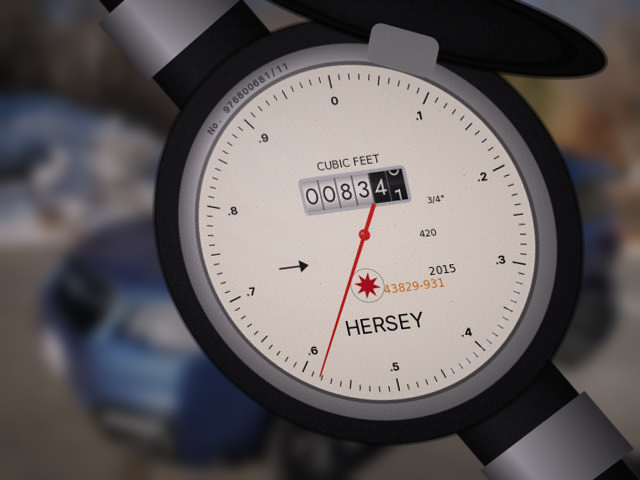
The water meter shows **8340.58** ft³
